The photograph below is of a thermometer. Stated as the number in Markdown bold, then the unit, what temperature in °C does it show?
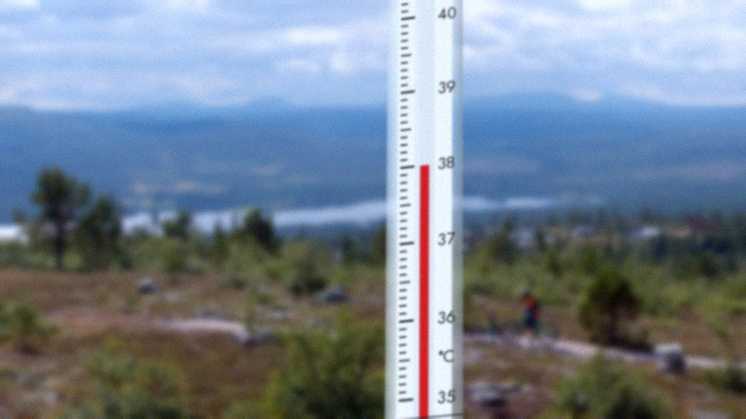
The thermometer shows **38** °C
